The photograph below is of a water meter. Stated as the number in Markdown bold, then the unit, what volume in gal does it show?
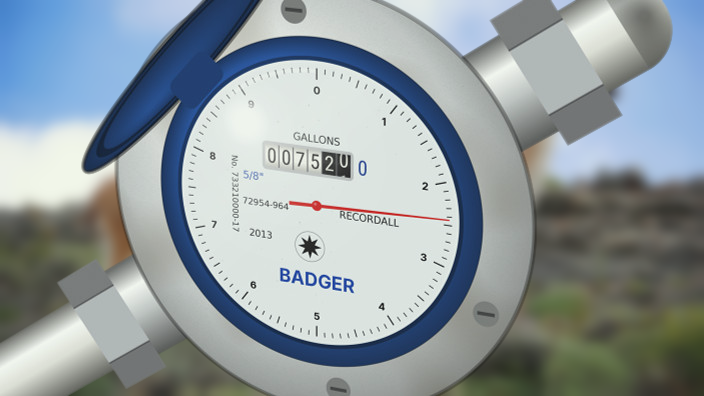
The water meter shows **75202.4** gal
